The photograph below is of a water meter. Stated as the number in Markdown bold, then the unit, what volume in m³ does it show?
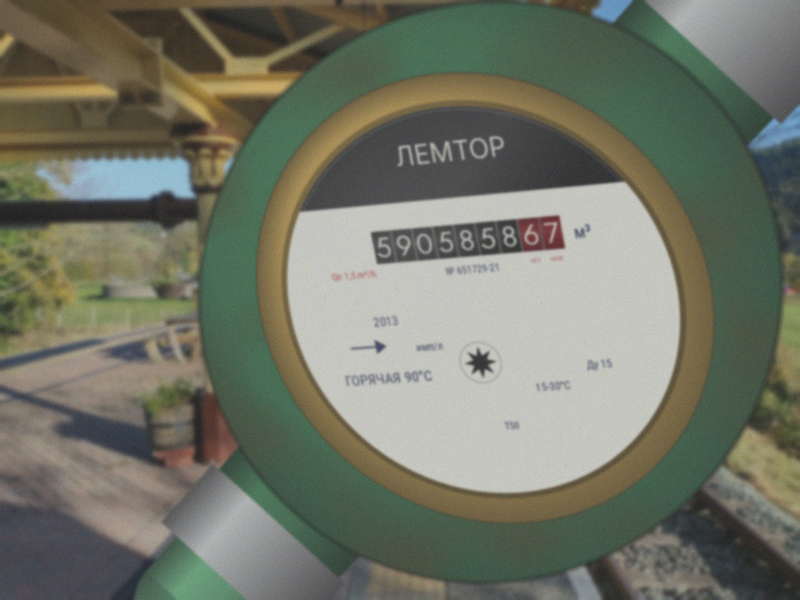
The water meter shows **5905858.67** m³
